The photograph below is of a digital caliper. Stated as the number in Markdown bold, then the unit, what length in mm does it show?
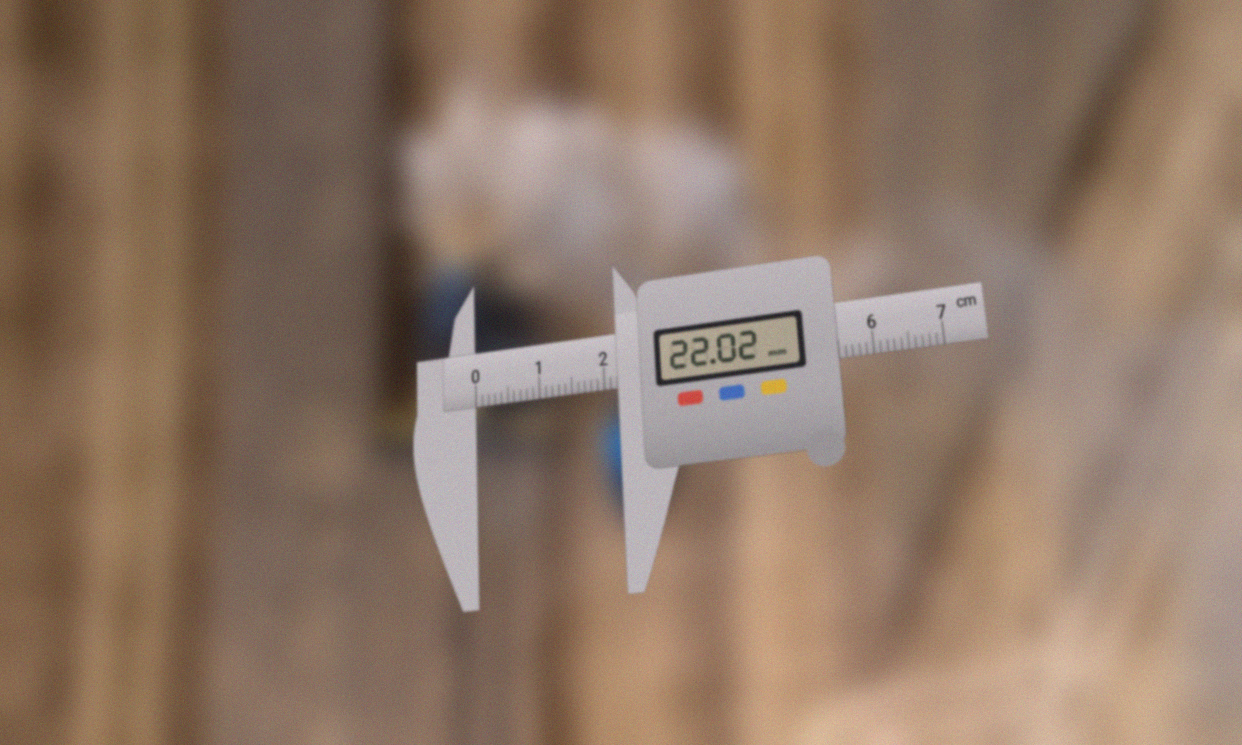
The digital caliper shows **22.02** mm
